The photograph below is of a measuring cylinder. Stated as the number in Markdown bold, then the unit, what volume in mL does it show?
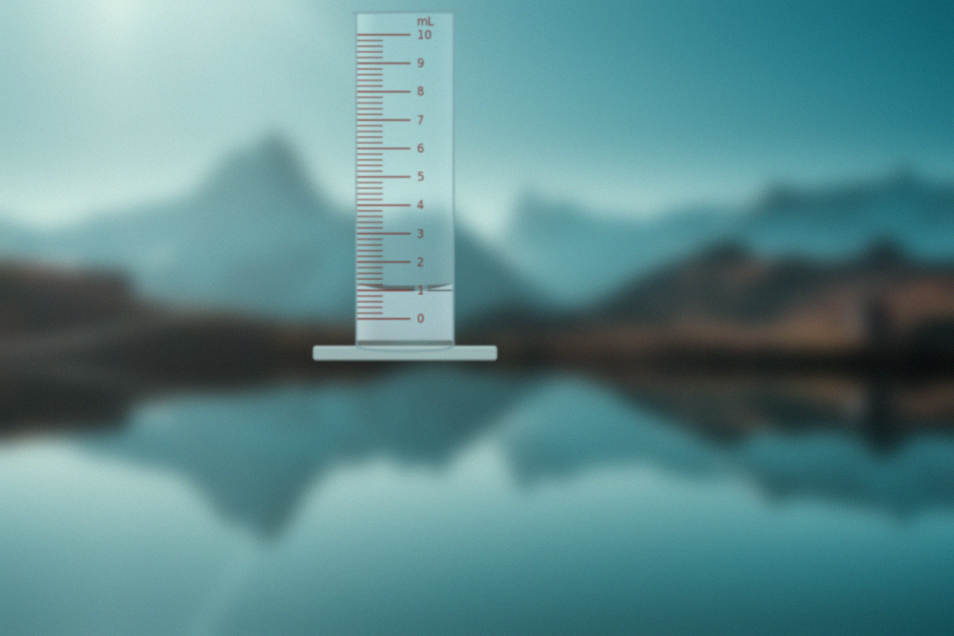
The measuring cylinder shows **1** mL
